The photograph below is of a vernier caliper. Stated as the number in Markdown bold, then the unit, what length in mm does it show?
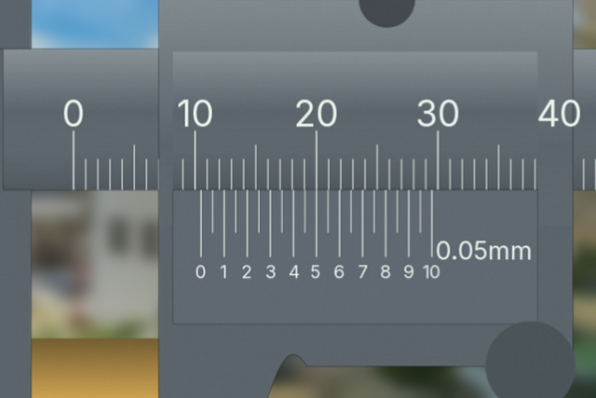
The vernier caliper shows **10.5** mm
